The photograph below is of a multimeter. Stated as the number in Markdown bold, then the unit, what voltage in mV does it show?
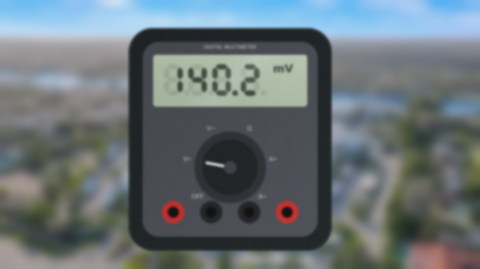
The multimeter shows **140.2** mV
